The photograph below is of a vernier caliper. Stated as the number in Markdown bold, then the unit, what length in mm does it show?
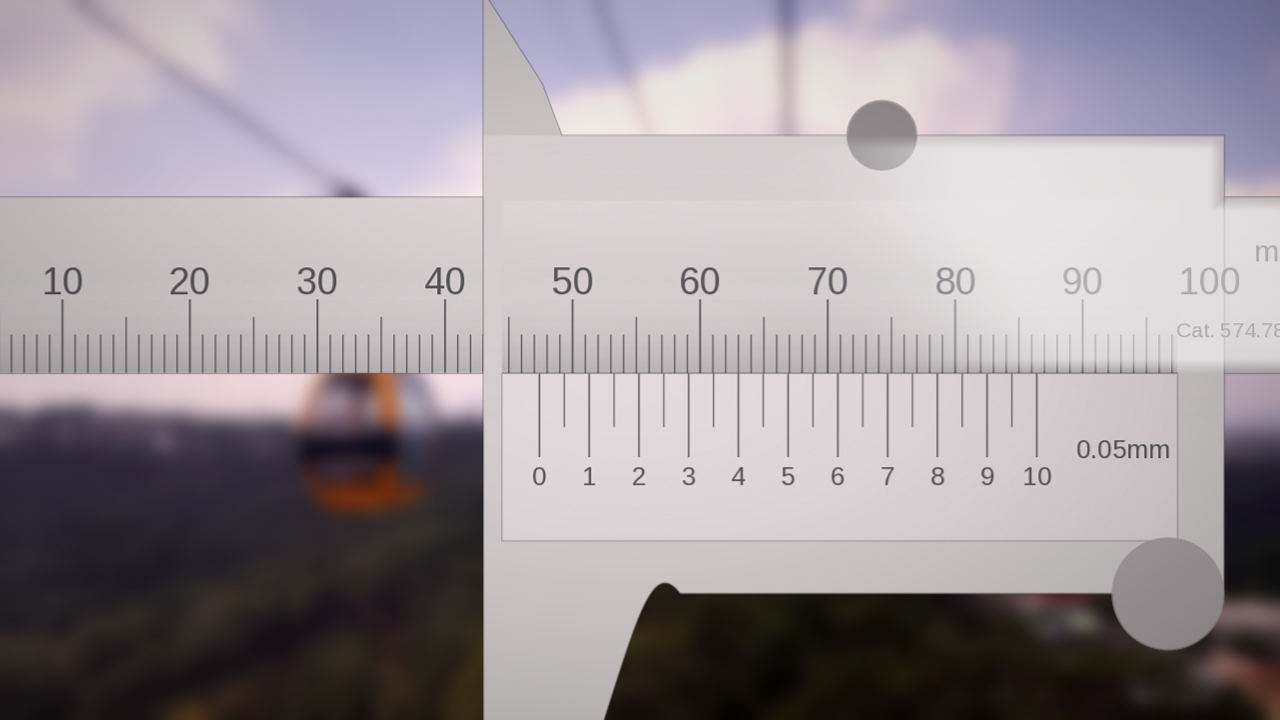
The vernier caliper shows **47.4** mm
